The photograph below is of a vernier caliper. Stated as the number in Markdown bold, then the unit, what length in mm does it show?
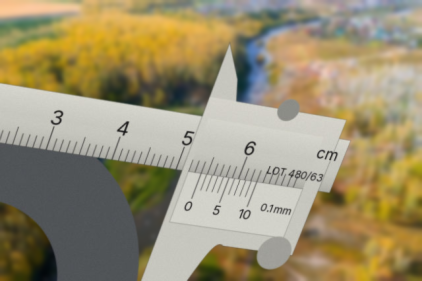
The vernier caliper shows **54.0** mm
